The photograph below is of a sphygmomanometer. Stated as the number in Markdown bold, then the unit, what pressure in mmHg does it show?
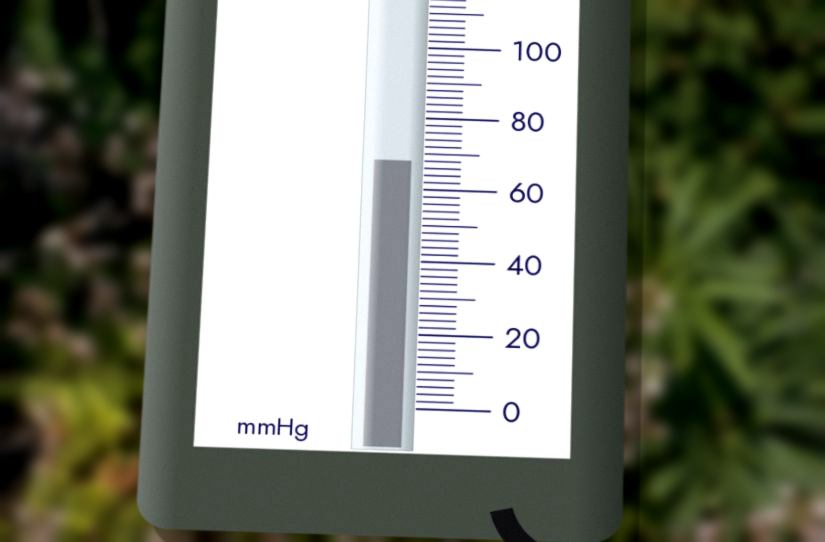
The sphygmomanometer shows **68** mmHg
